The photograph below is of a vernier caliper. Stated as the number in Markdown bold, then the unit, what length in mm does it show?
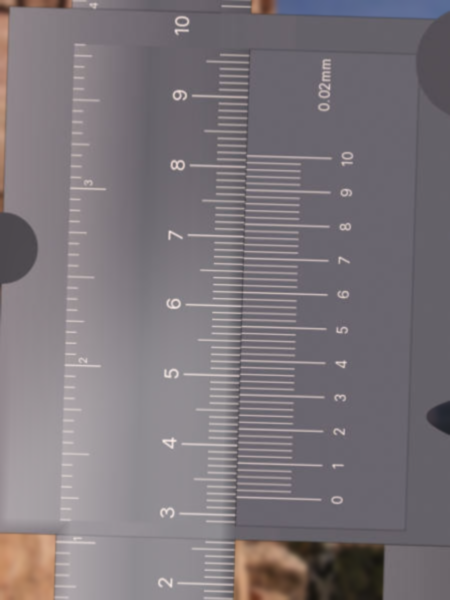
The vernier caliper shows **32.6** mm
